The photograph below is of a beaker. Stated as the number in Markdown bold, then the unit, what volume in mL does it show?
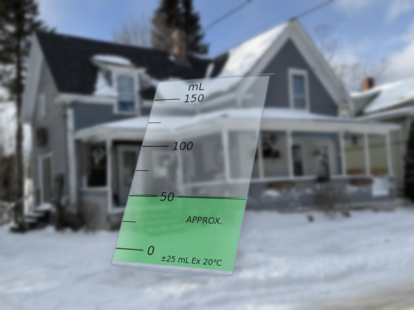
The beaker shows **50** mL
